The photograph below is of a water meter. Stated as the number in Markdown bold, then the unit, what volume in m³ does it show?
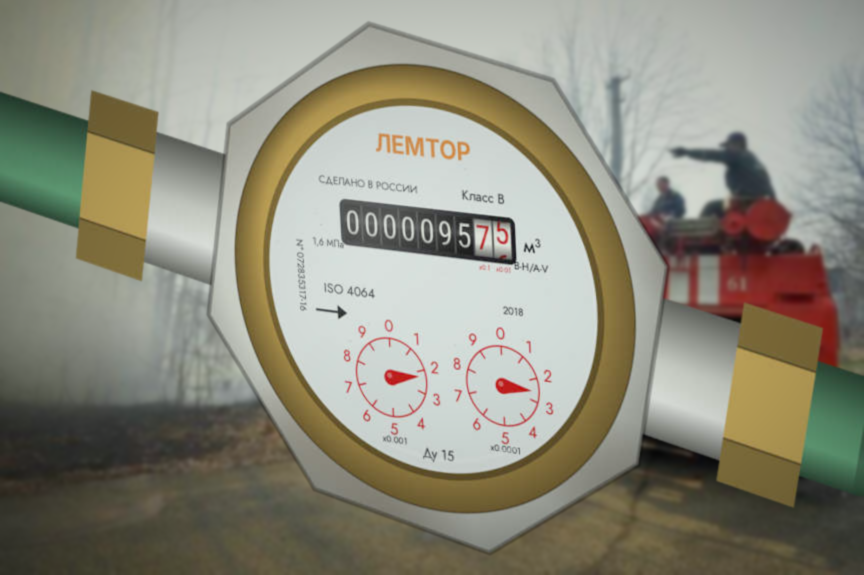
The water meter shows **95.7522** m³
